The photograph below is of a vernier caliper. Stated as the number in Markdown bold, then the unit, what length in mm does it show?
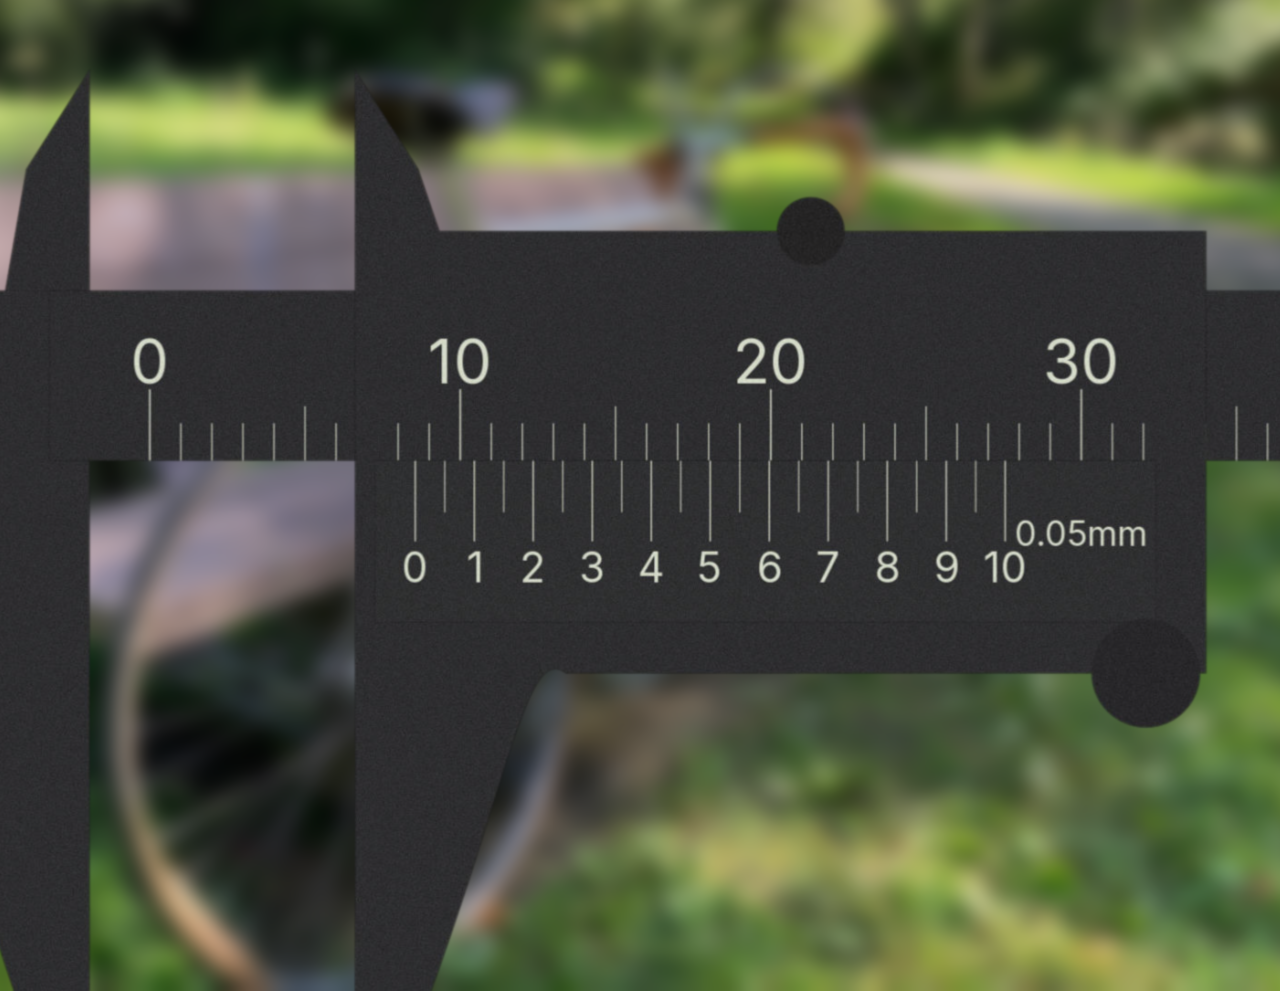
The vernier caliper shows **8.55** mm
